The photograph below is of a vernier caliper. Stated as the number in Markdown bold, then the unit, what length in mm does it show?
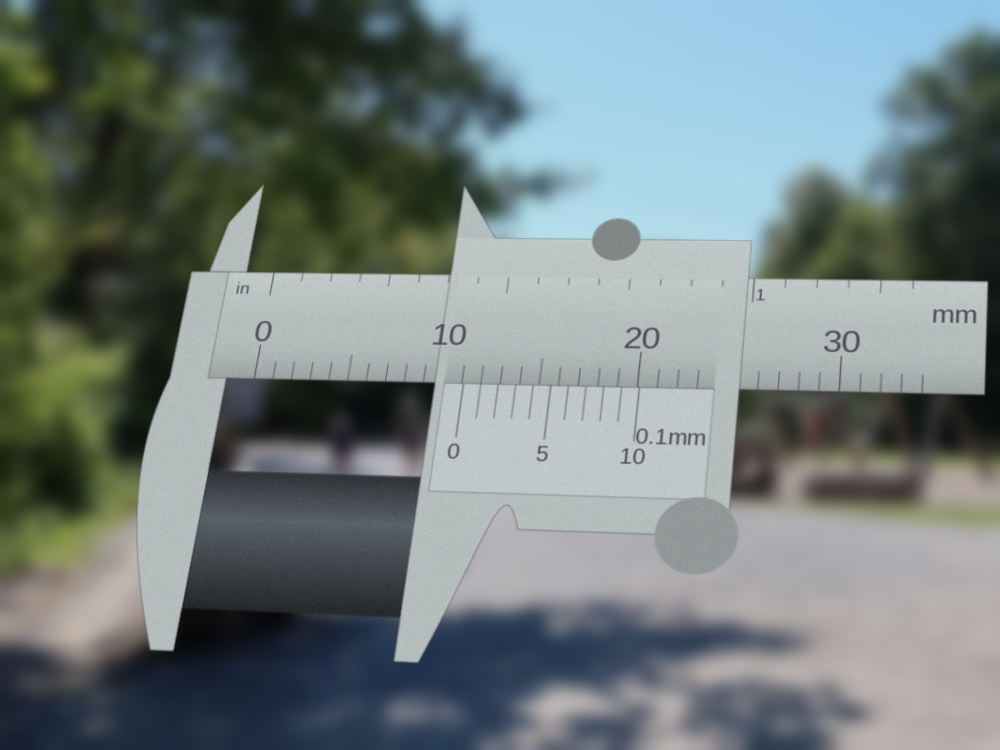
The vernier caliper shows **11.1** mm
